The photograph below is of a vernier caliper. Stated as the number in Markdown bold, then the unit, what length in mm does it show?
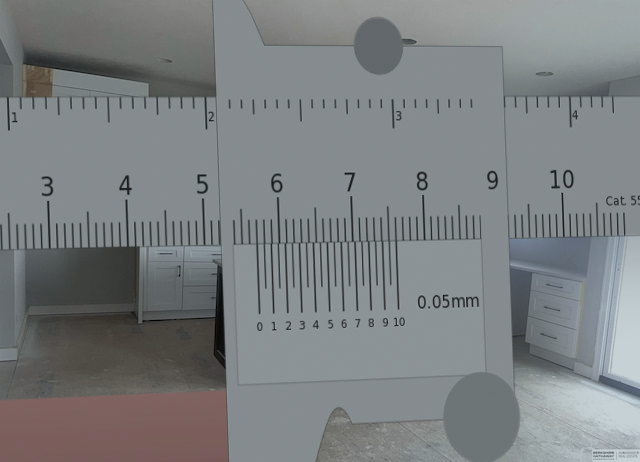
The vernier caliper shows **57.0** mm
